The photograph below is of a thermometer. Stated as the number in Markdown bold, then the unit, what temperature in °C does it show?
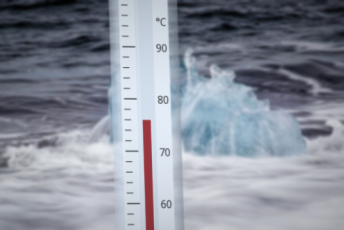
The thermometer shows **76** °C
